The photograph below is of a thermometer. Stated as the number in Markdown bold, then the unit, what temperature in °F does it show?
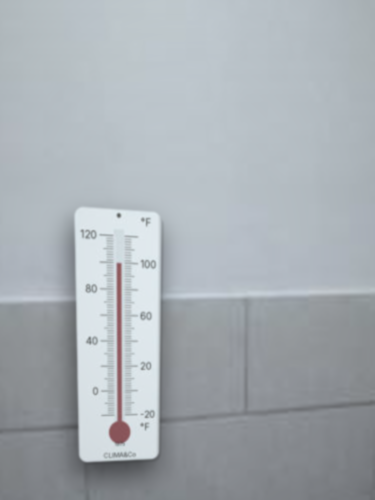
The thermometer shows **100** °F
